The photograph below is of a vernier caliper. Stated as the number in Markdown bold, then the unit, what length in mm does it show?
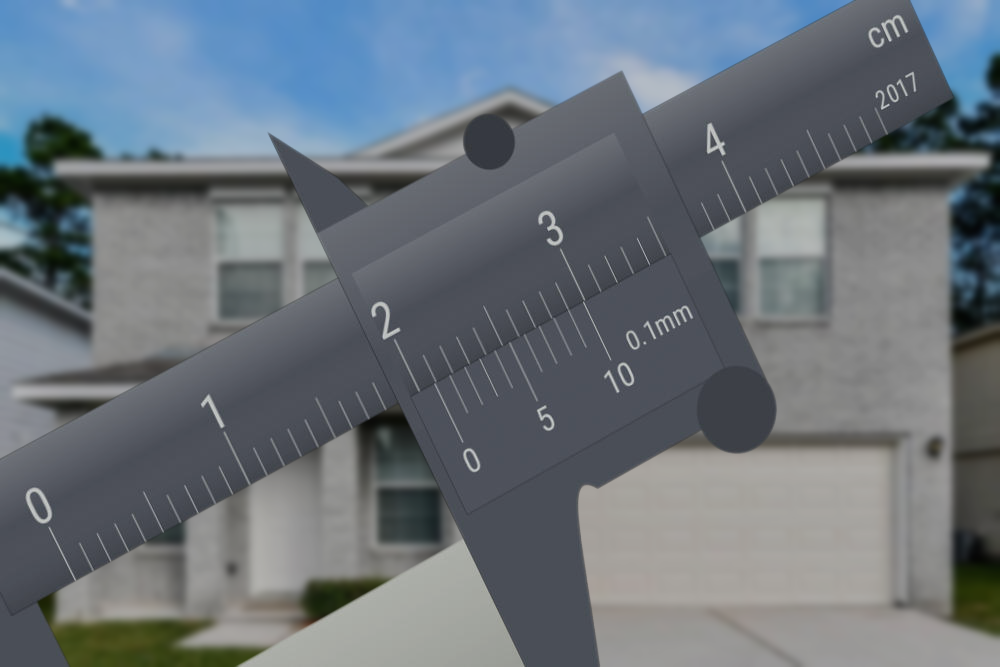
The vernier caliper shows **20.9** mm
